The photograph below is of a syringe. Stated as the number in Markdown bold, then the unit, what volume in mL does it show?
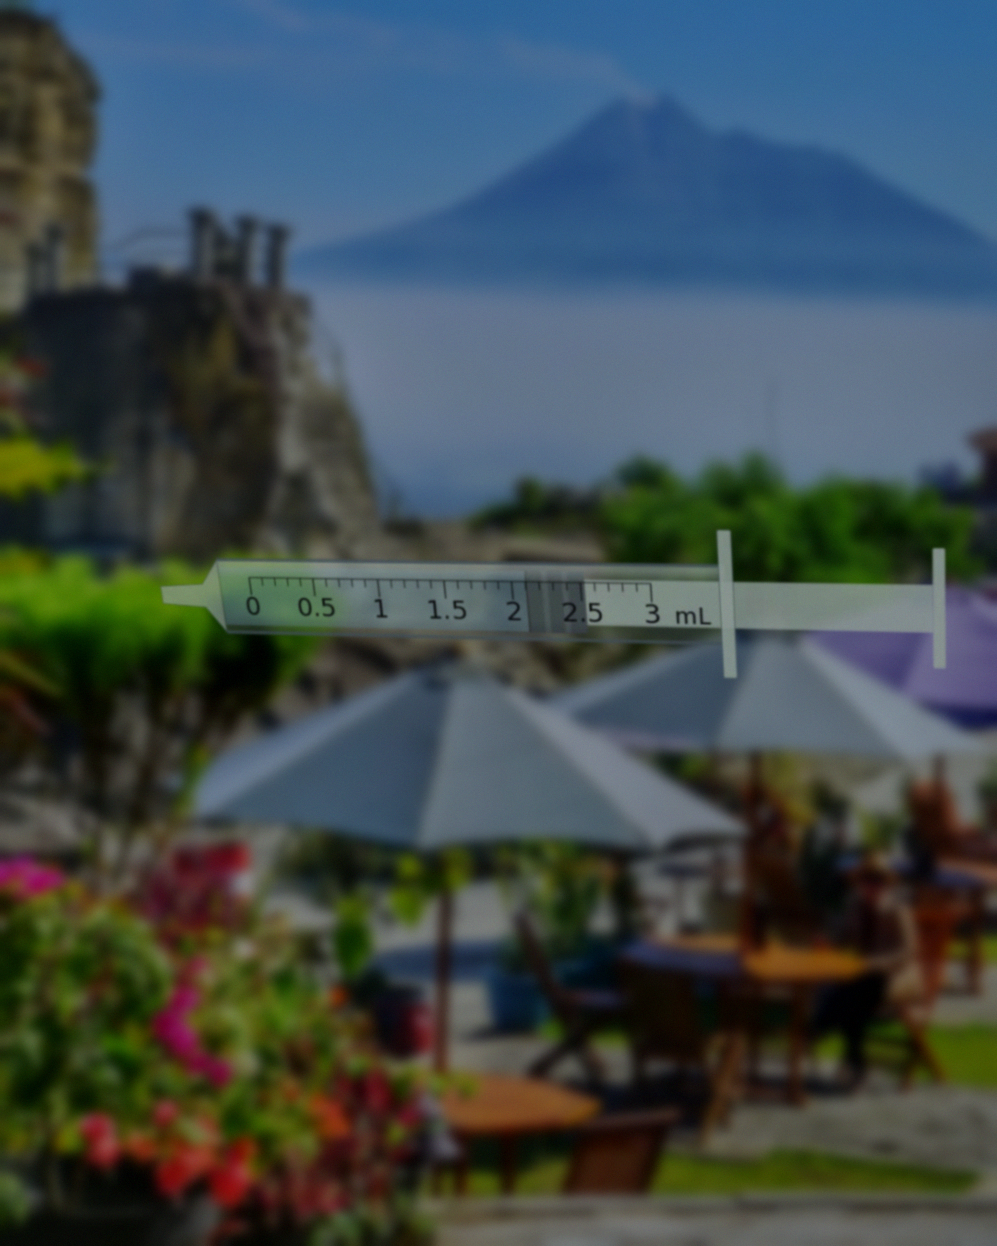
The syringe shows **2.1** mL
